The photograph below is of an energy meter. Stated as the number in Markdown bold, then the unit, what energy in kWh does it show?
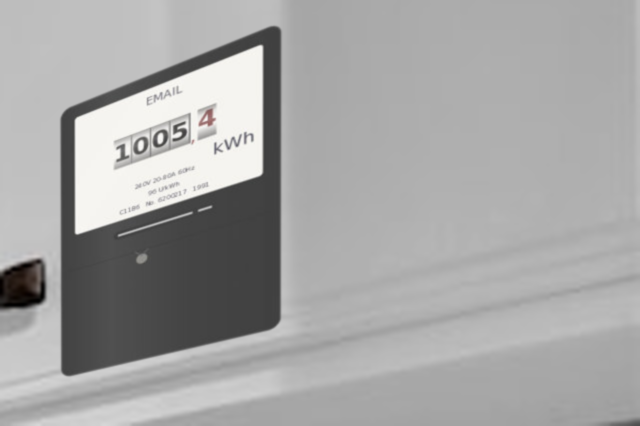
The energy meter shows **1005.4** kWh
